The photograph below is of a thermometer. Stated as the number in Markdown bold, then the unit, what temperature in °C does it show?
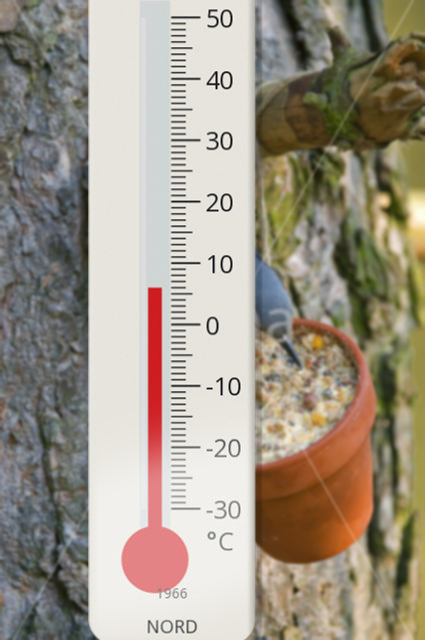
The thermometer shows **6** °C
